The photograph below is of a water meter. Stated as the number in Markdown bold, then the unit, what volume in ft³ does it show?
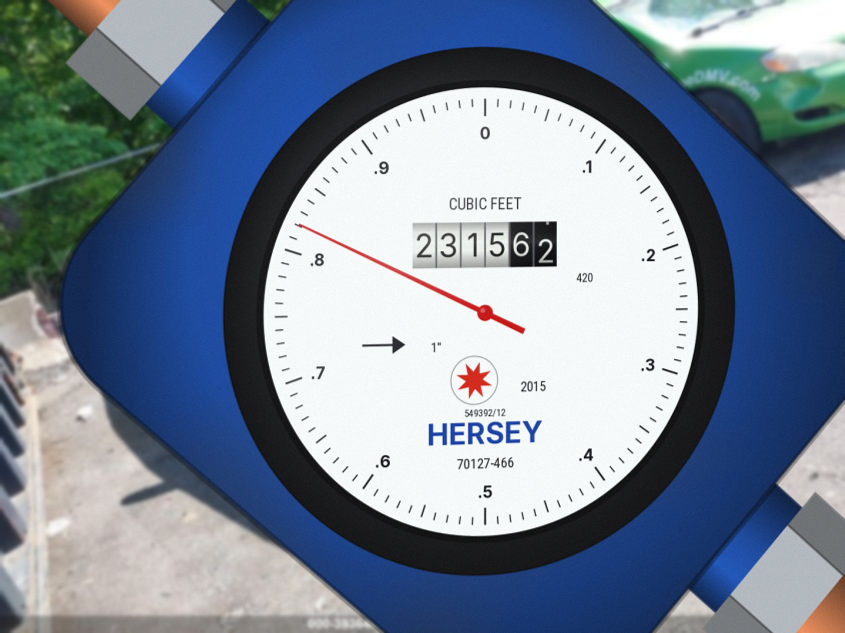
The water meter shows **231561.82** ft³
